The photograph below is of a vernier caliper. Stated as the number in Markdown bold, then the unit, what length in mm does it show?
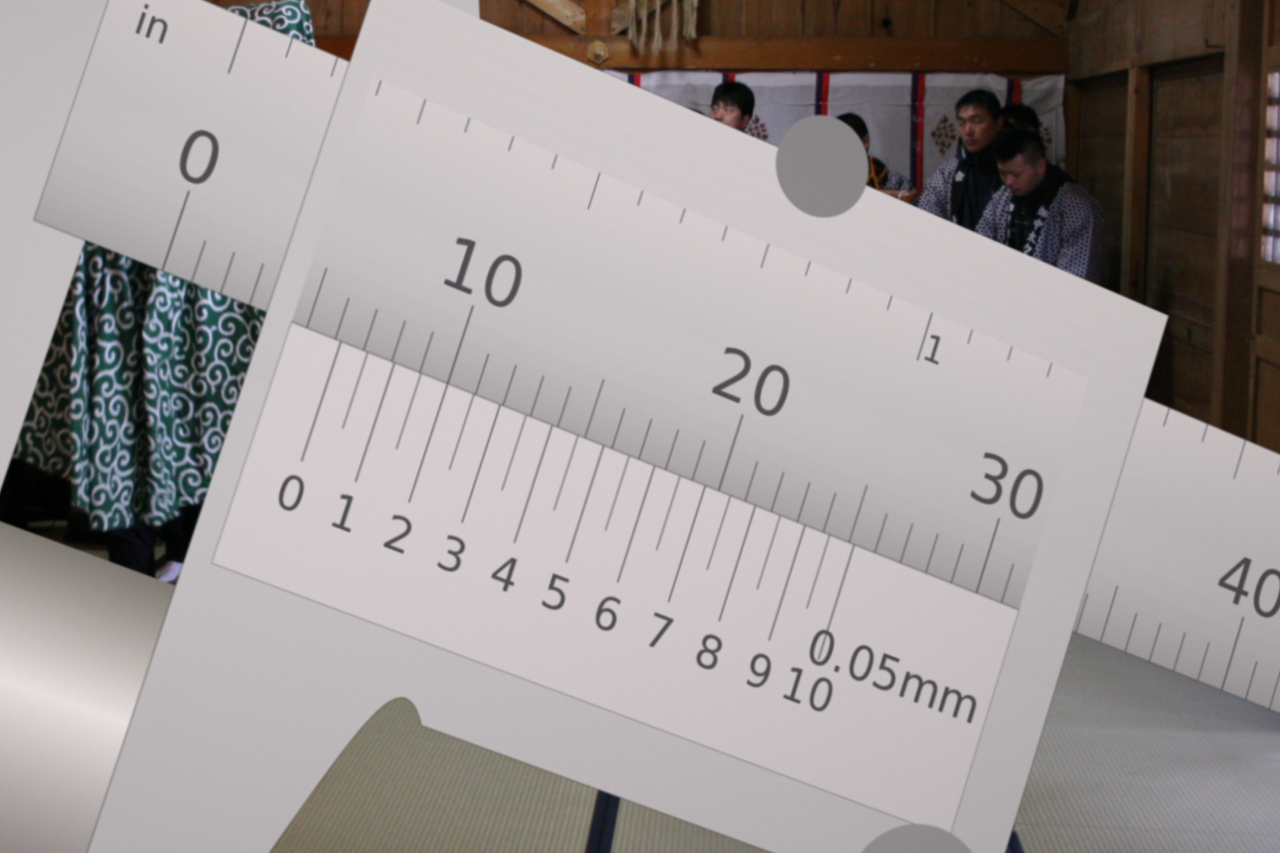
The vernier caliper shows **6.2** mm
